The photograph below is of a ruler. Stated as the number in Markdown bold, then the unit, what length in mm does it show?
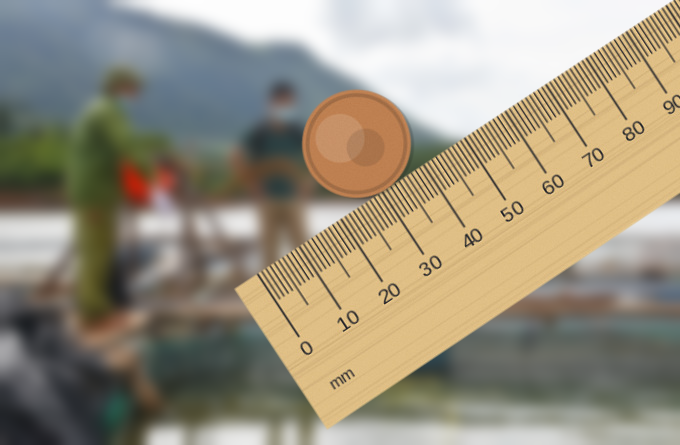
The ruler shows **22** mm
